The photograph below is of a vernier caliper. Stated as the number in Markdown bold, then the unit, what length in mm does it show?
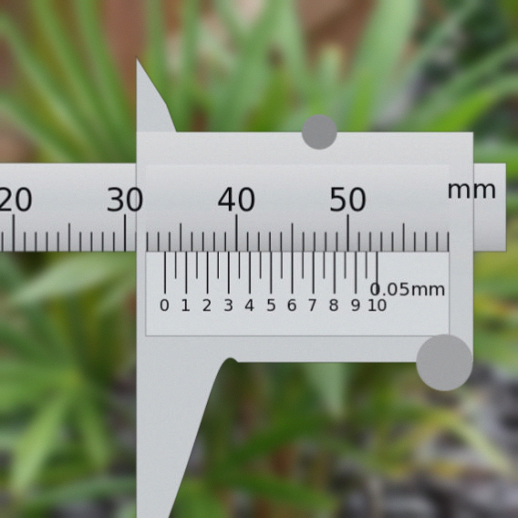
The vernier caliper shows **33.6** mm
